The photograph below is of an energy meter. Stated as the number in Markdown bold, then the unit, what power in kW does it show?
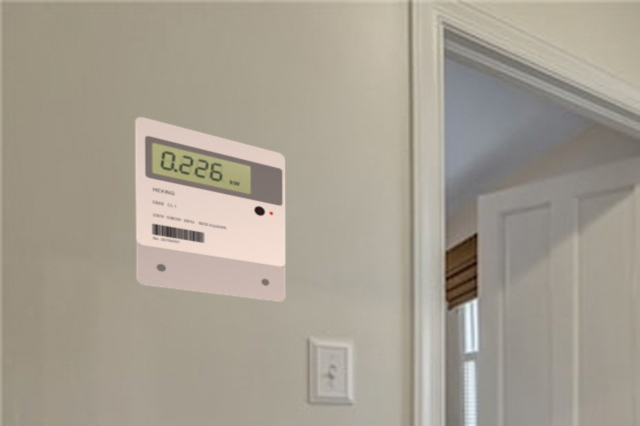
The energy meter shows **0.226** kW
